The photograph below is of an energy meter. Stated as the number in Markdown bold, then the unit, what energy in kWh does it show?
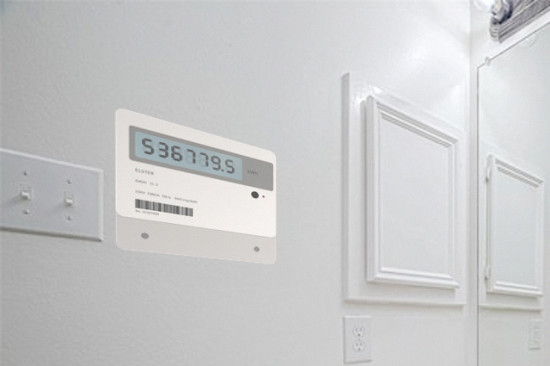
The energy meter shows **536779.5** kWh
